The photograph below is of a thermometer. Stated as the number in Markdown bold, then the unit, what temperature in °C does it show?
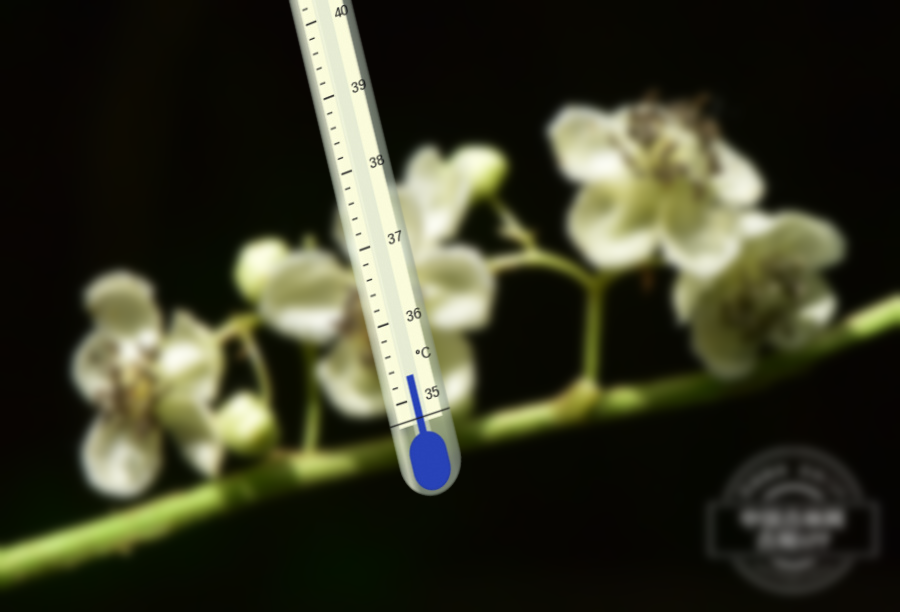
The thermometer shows **35.3** °C
